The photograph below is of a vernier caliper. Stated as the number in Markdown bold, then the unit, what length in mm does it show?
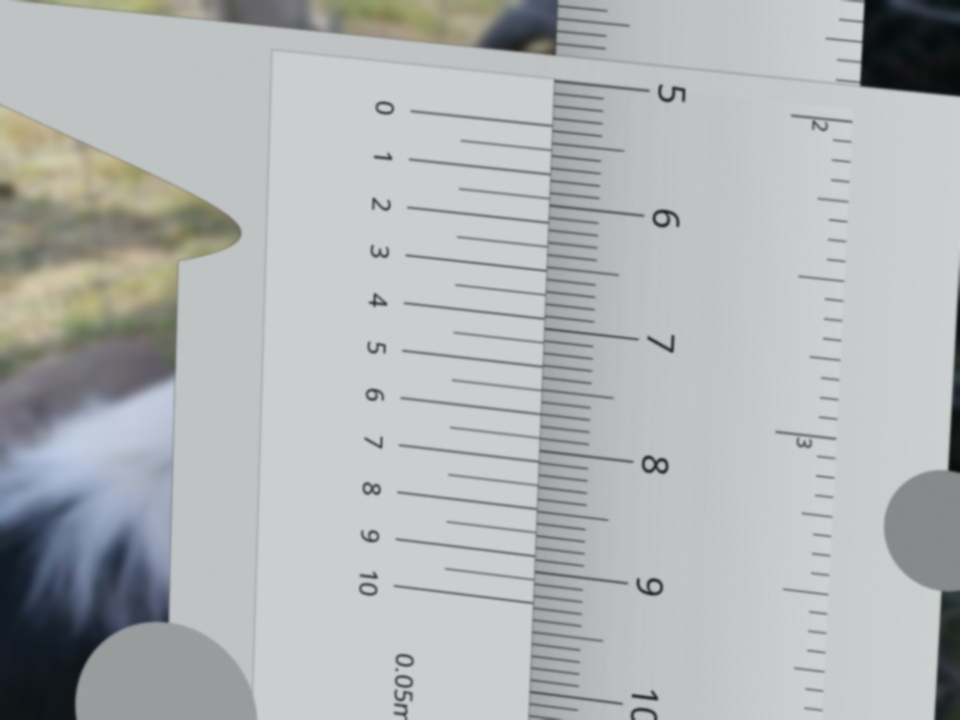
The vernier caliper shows **53.6** mm
